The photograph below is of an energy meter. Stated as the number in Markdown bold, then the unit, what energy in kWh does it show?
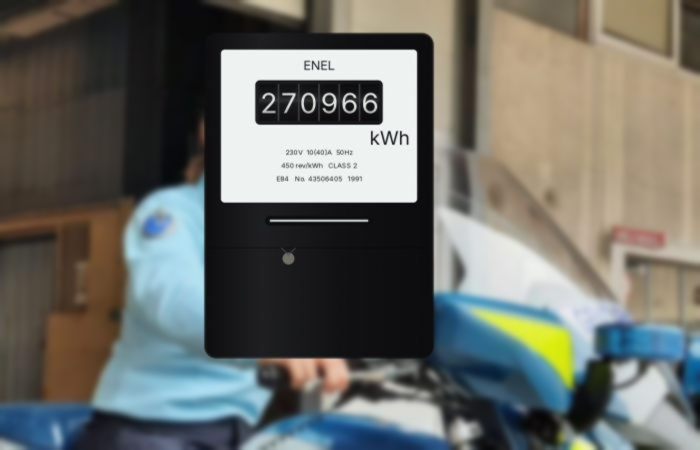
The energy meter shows **270966** kWh
